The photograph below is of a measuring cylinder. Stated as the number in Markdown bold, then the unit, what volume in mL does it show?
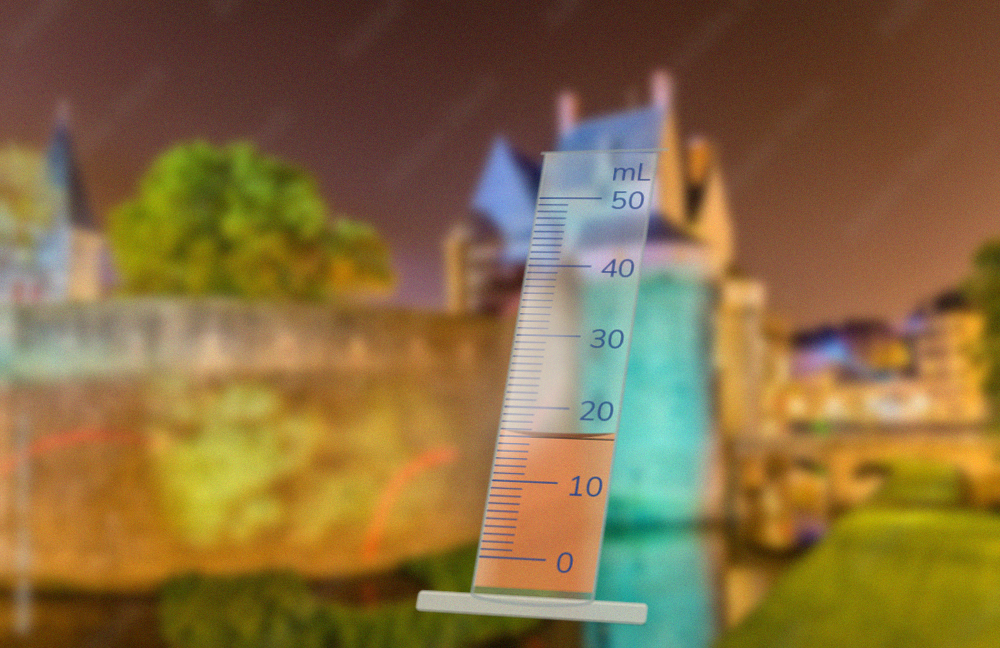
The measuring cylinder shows **16** mL
